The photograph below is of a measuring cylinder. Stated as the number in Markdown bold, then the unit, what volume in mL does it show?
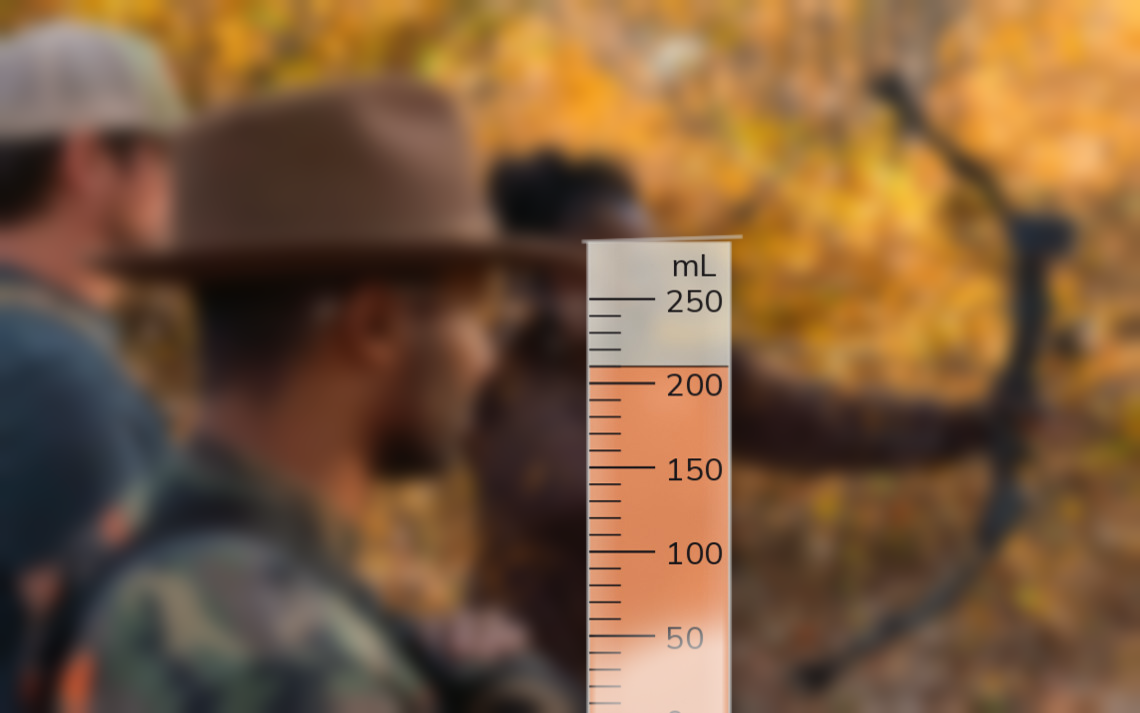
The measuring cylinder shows **210** mL
